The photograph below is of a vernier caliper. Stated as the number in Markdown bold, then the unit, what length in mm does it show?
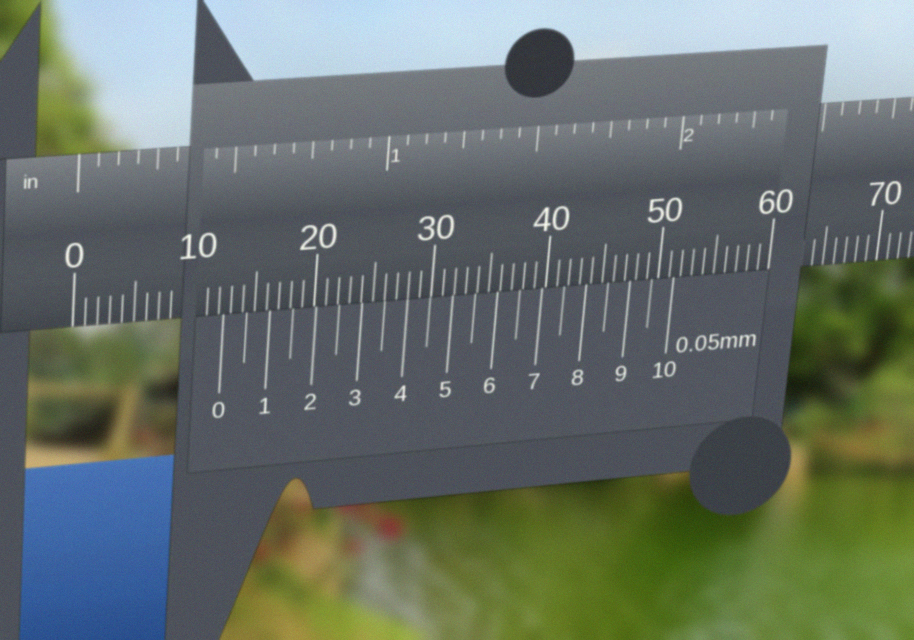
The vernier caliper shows **12.4** mm
